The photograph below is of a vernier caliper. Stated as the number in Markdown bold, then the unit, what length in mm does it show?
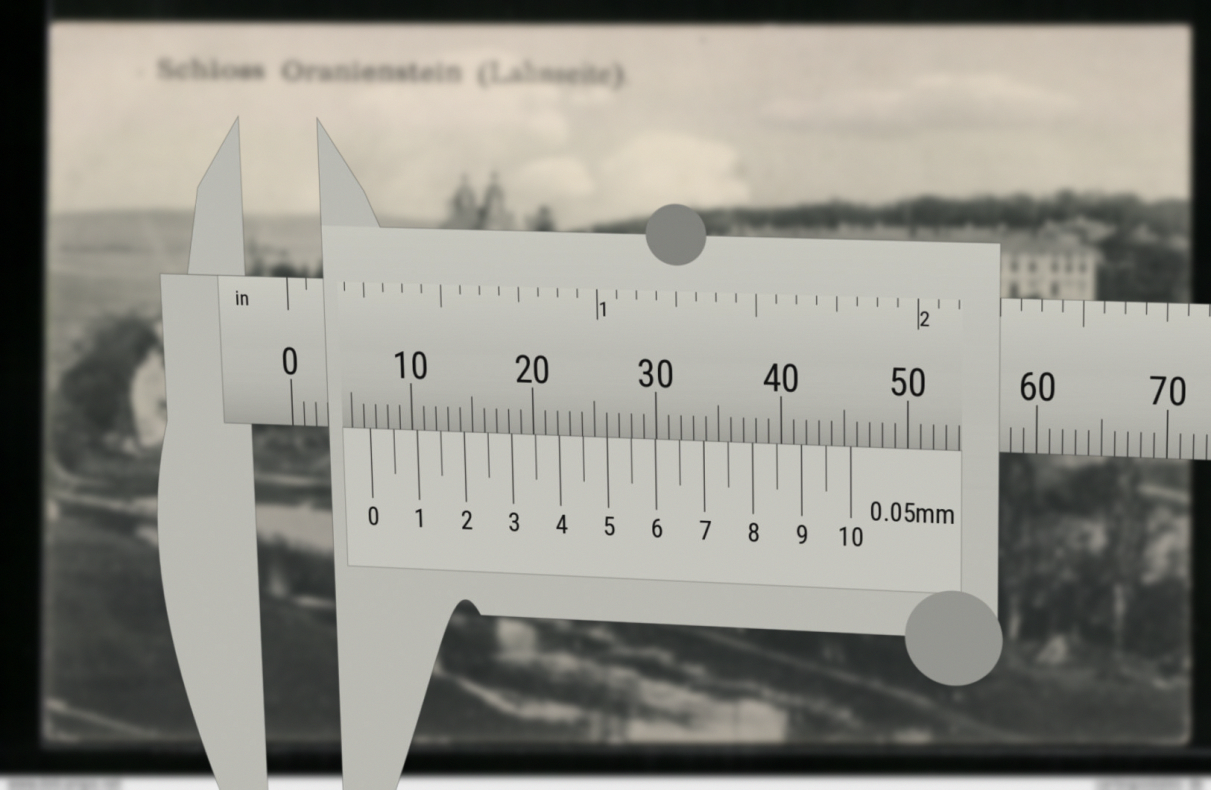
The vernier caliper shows **6.5** mm
